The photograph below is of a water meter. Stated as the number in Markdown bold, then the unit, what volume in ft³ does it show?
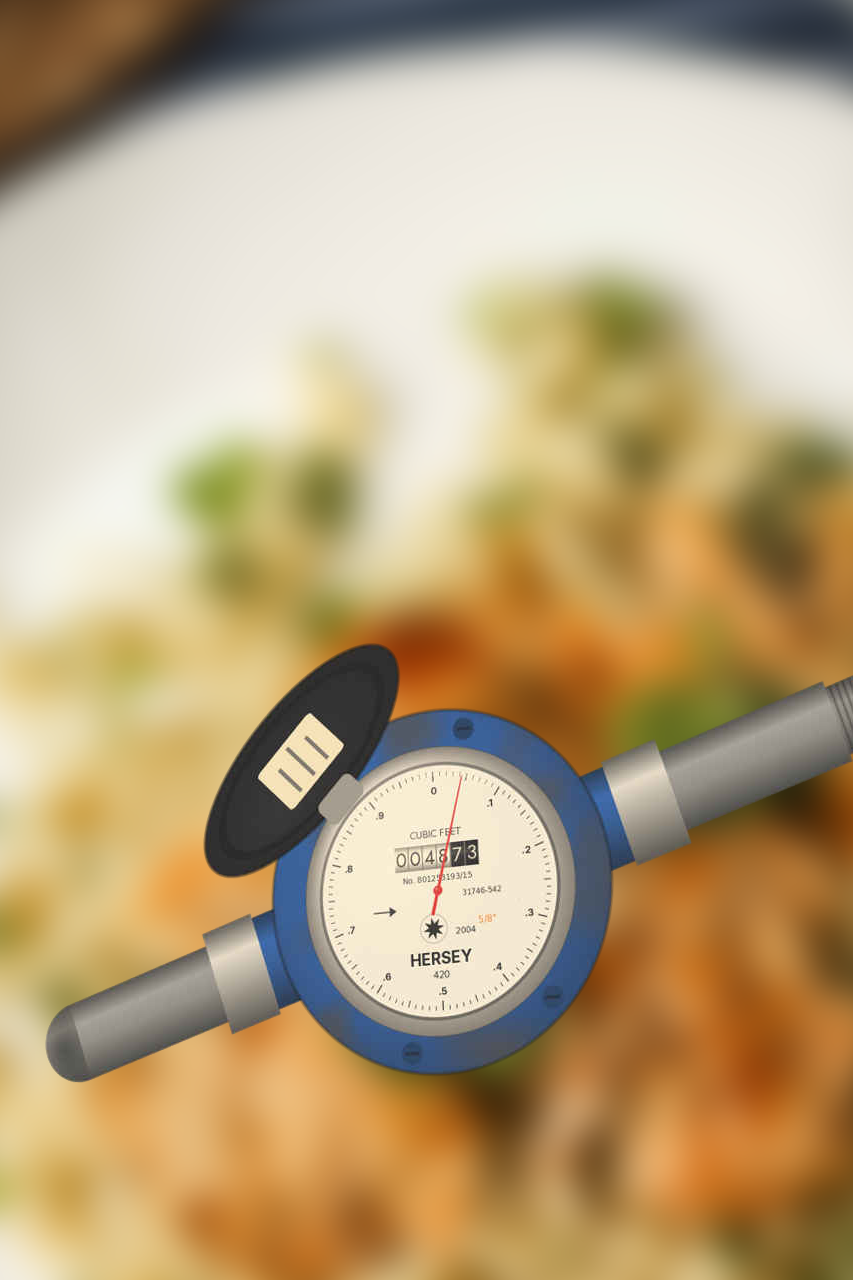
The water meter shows **4873.04** ft³
